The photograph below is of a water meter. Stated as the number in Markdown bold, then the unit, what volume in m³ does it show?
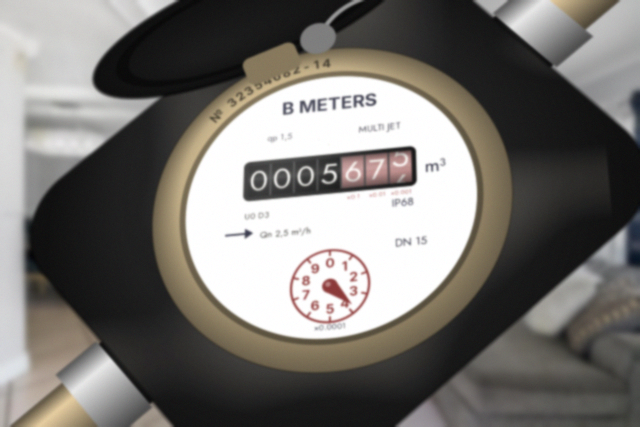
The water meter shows **5.6753** m³
